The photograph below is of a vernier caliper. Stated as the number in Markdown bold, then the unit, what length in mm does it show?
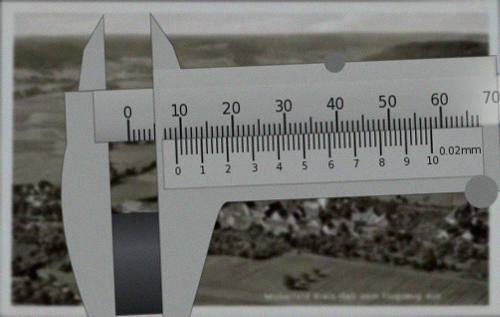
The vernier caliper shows **9.0** mm
